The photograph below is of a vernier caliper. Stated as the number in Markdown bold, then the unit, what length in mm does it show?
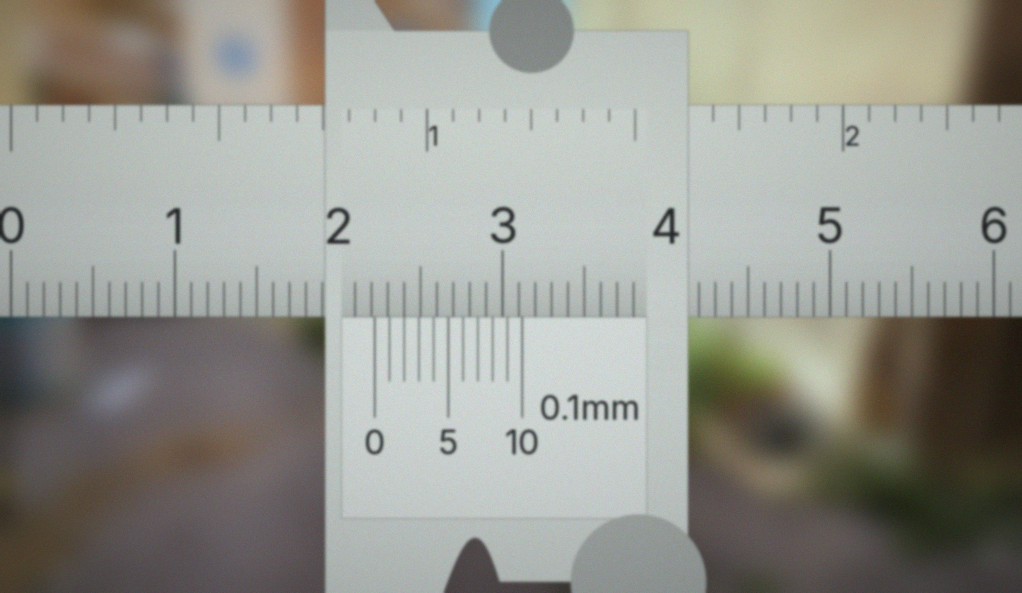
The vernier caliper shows **22.2** mm
